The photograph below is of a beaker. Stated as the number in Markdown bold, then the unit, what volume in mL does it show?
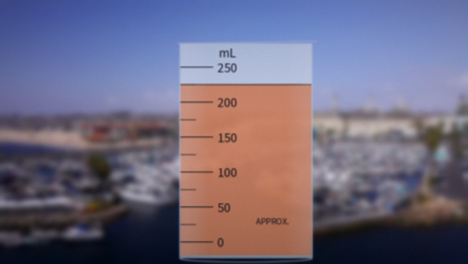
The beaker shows **225** mL
